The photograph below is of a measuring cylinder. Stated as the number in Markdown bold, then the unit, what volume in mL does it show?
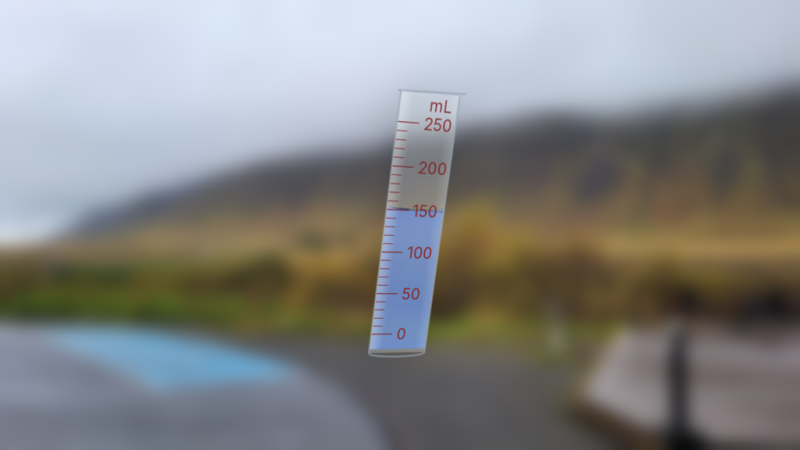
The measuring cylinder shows **150** mL
